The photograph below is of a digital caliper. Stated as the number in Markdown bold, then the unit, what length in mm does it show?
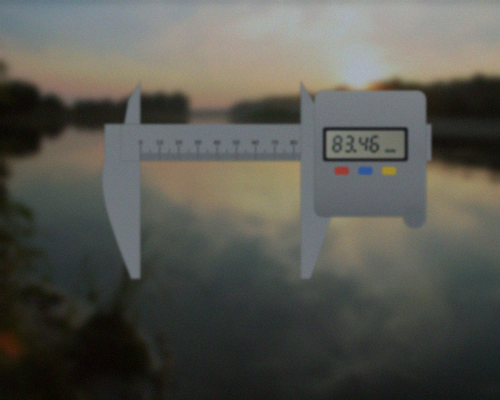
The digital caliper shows **83.46** mm
